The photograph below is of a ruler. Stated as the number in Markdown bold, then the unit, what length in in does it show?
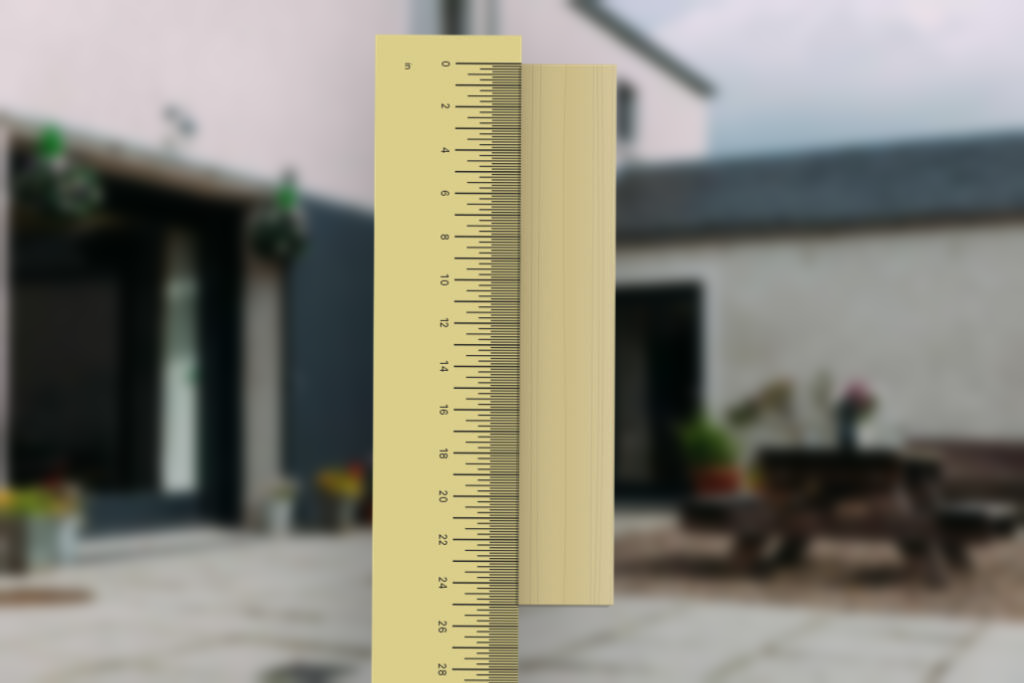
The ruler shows **25** in
